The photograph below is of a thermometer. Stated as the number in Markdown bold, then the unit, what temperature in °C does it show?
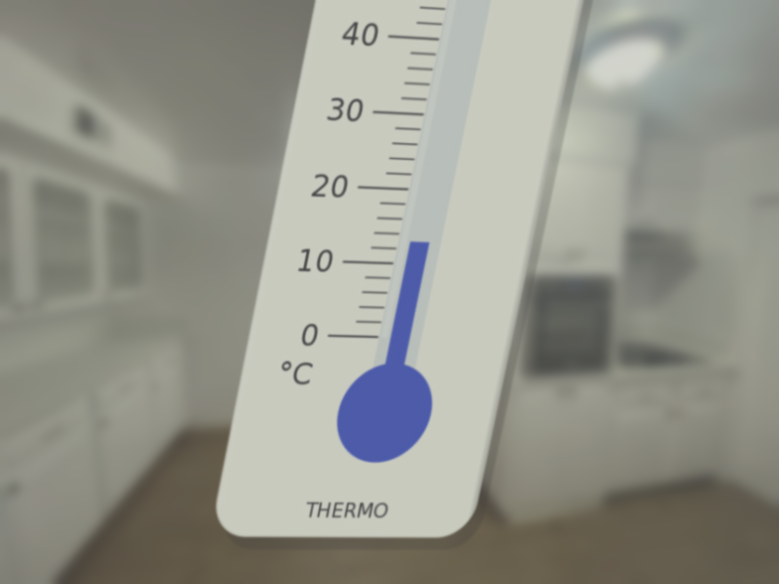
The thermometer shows **13** °C
